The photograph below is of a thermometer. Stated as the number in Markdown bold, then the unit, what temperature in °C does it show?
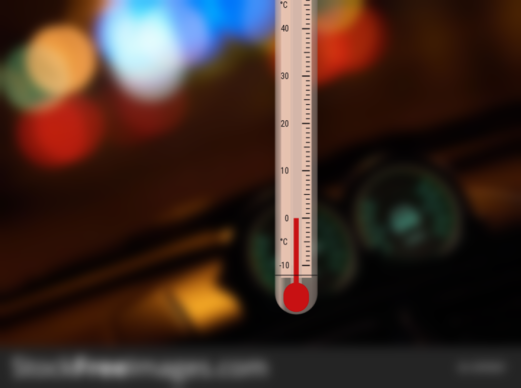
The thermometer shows **0** °C
